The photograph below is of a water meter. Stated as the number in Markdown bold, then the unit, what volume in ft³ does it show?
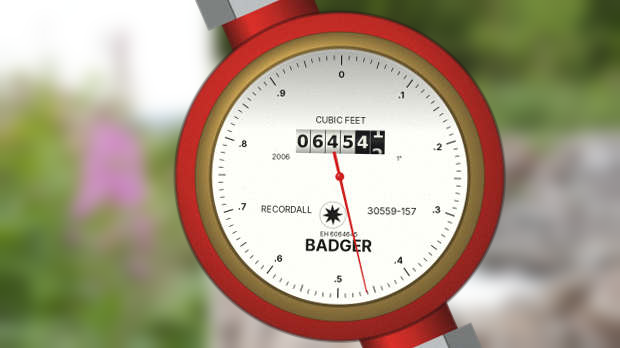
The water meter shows **64541.46** ft³
